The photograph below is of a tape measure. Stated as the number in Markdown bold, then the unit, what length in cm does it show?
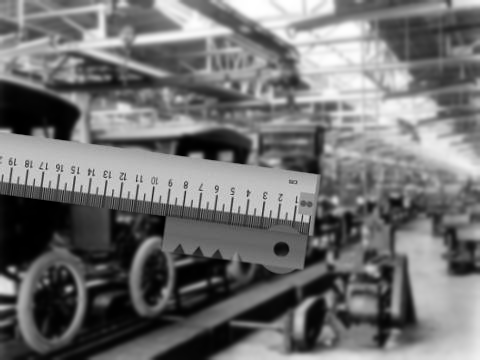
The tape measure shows **9** cm
